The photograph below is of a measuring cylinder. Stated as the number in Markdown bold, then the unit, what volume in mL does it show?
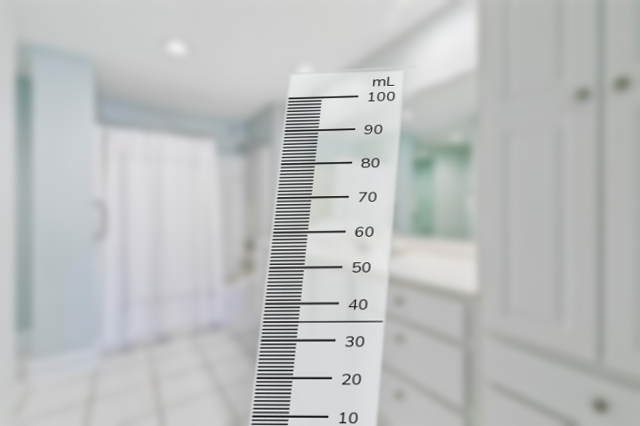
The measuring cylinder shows **35** mL
